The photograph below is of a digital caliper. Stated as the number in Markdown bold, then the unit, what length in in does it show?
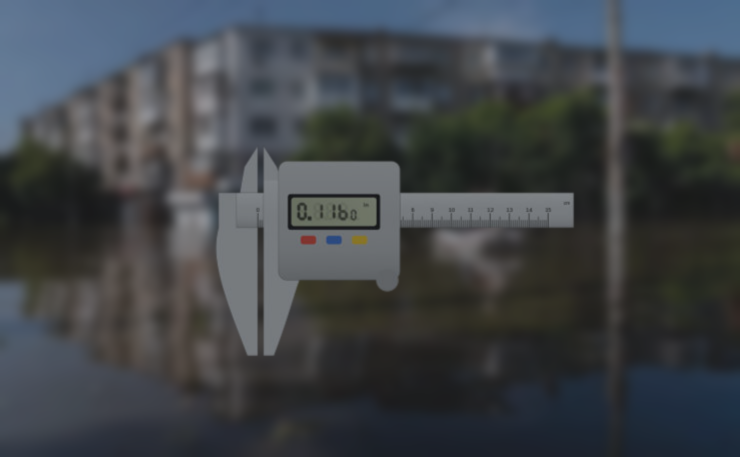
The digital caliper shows **0.1160** in
